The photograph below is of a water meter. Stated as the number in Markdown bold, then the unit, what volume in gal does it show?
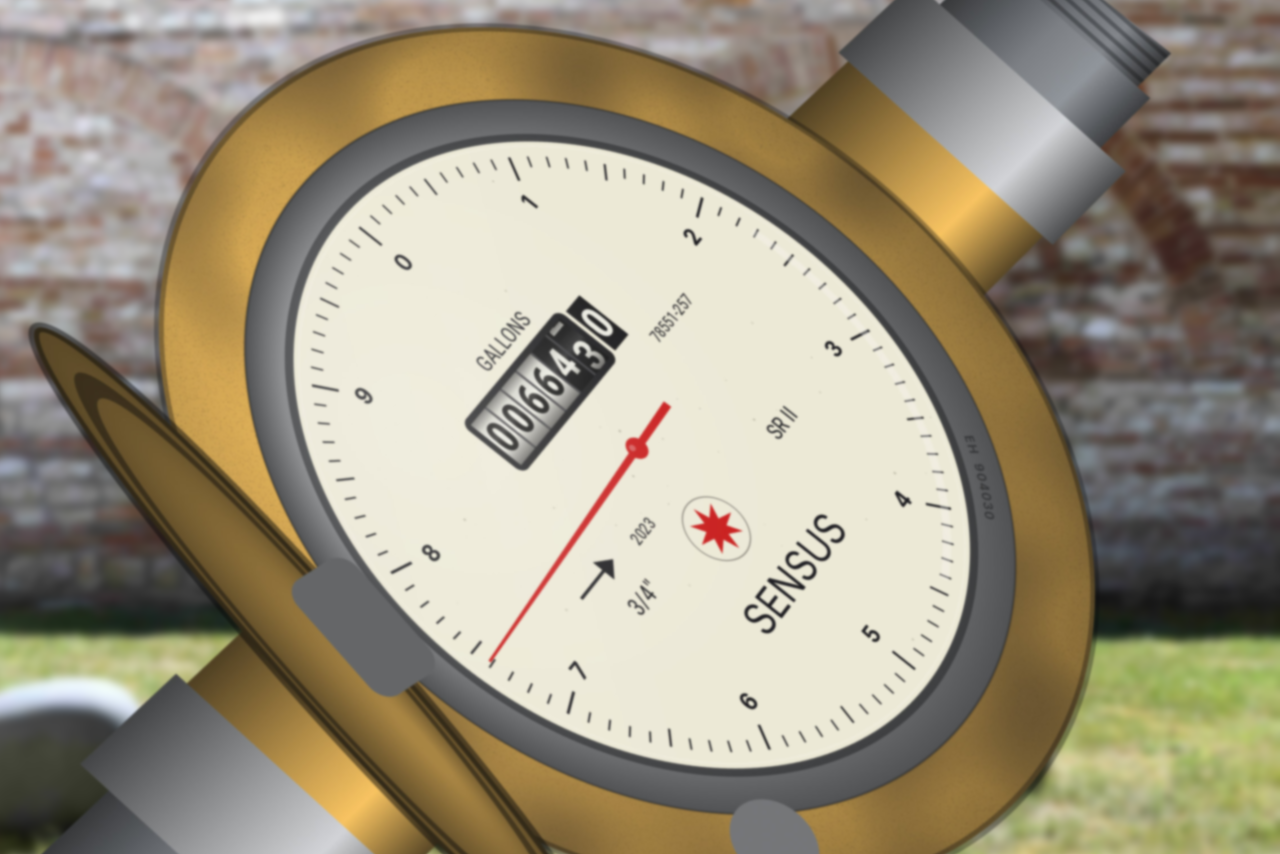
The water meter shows **66427.4** gal
